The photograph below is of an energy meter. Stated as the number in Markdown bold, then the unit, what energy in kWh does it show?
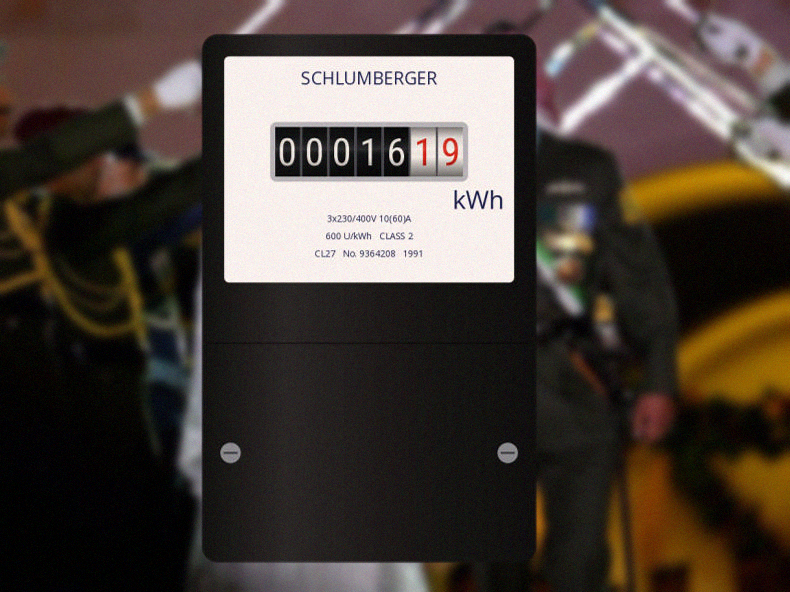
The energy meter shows **16.19** kWh
